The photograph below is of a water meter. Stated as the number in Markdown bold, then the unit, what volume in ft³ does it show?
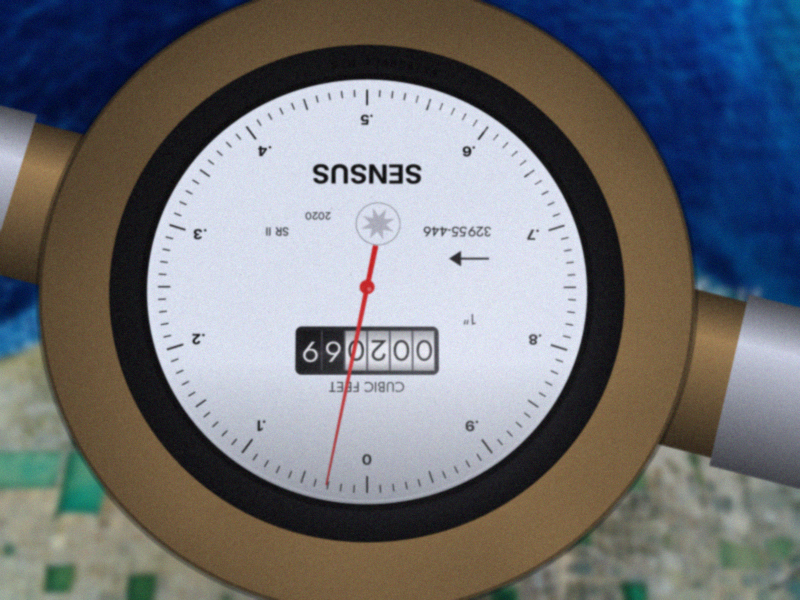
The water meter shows **2069.03** ft³
